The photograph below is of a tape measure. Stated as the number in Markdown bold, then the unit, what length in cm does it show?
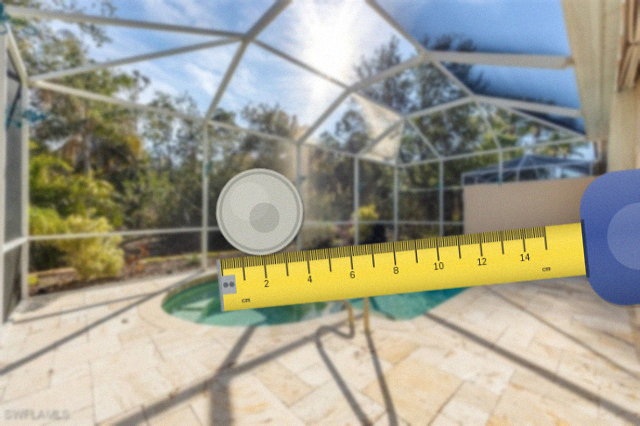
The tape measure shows **4** cm
